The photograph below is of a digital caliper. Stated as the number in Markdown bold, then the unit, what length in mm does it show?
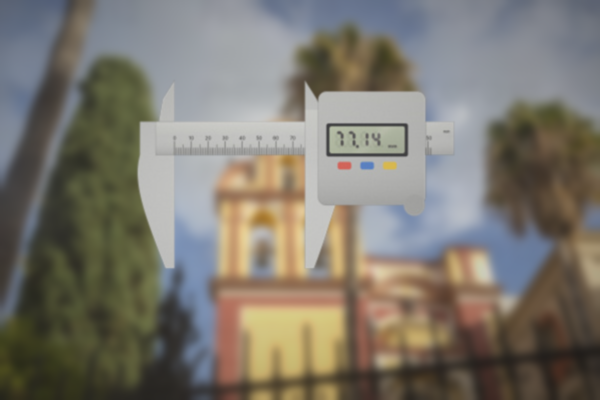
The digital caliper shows **77.14** mm
